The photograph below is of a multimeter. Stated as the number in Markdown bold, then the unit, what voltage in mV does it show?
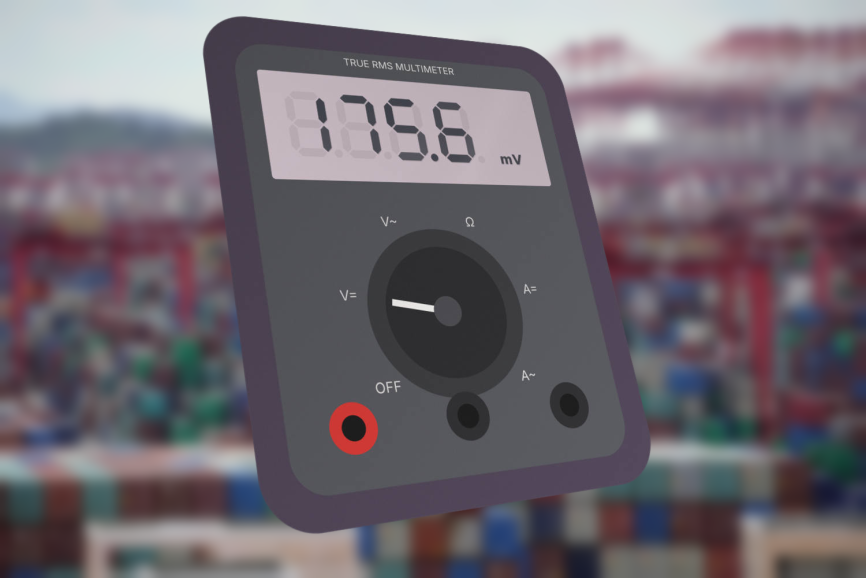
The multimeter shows **175.6** mV
